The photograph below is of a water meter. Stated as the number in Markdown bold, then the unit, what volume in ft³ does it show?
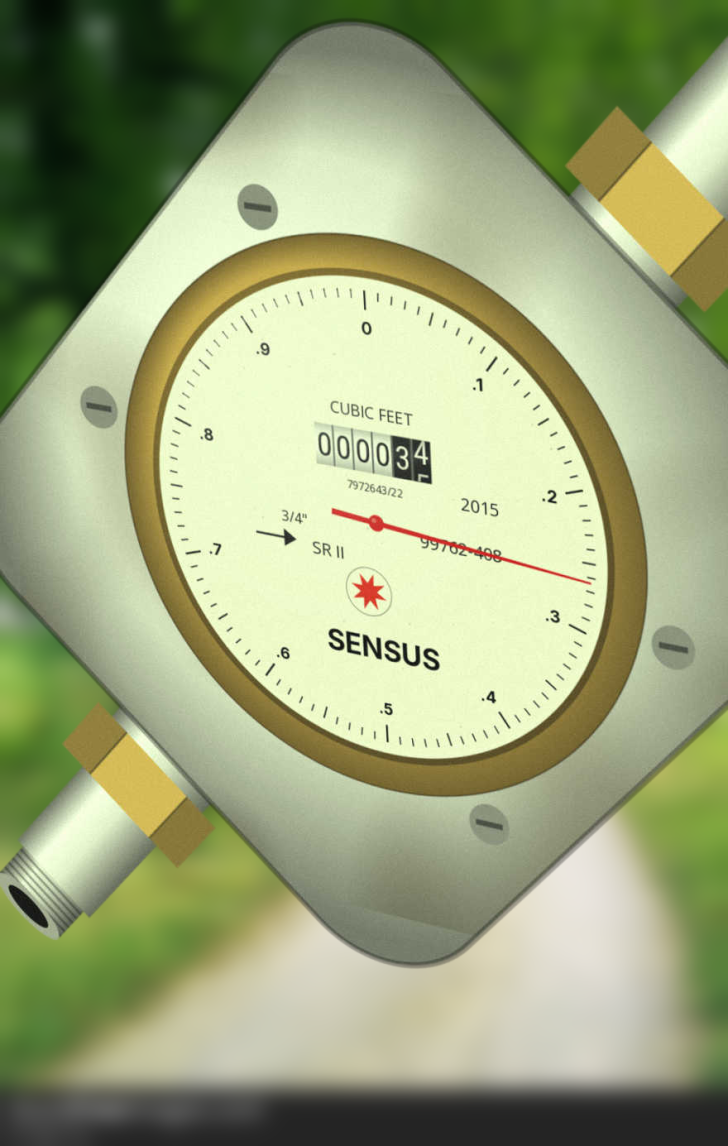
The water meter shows **34.26** ft³
